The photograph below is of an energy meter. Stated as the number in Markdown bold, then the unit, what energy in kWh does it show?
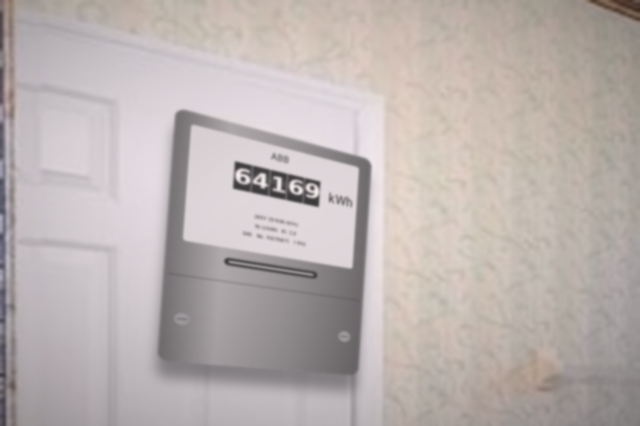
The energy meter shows **64169** kWh
